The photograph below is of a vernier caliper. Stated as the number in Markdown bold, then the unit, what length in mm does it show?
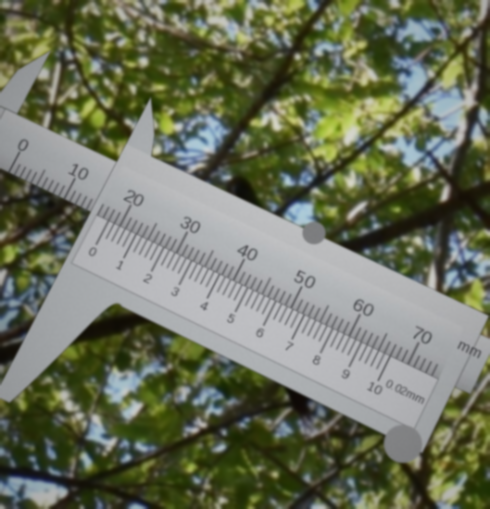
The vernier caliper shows **18.0** mm
